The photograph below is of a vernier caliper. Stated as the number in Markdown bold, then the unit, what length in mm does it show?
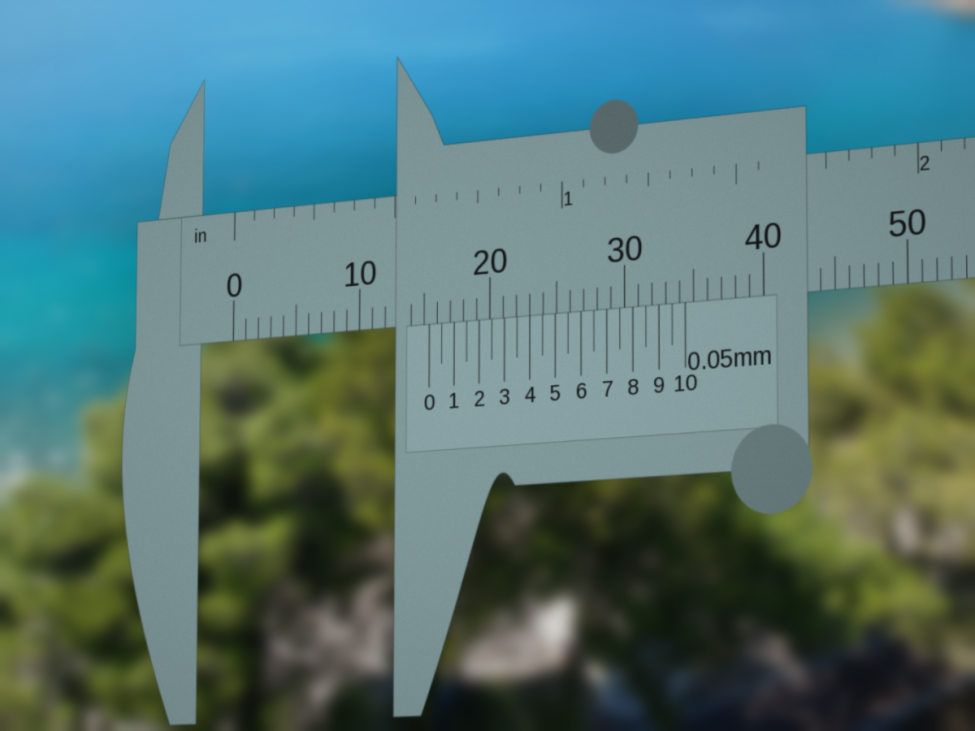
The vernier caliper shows **15.4** mm
